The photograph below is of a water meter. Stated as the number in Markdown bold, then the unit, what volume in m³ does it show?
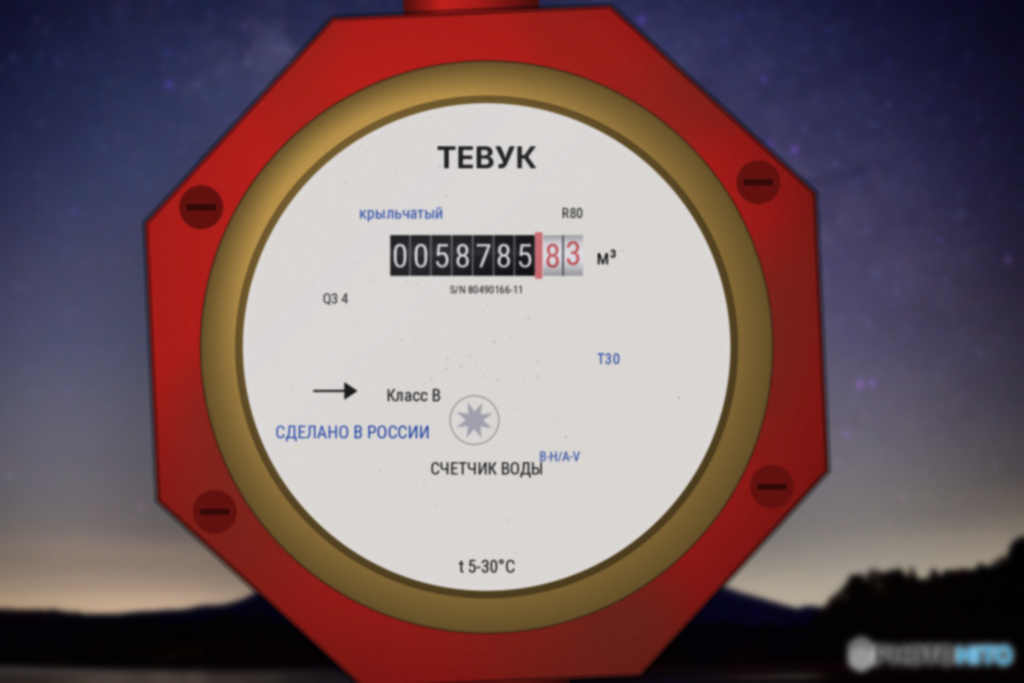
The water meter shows **58785.83** m³
